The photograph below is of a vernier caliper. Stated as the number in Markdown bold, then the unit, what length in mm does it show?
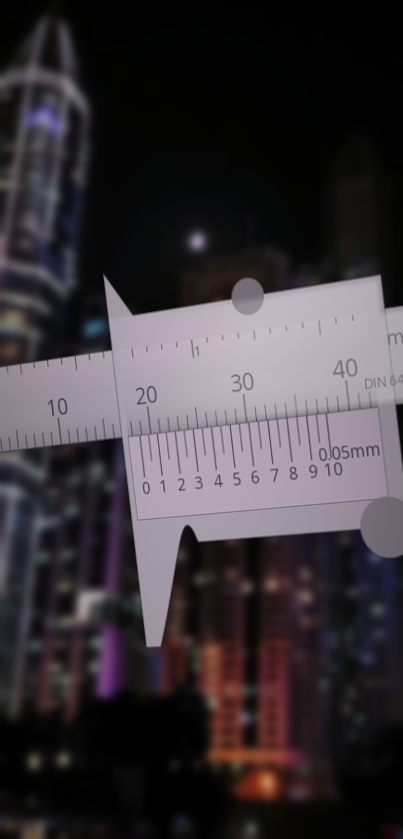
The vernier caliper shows **18.8** mm
